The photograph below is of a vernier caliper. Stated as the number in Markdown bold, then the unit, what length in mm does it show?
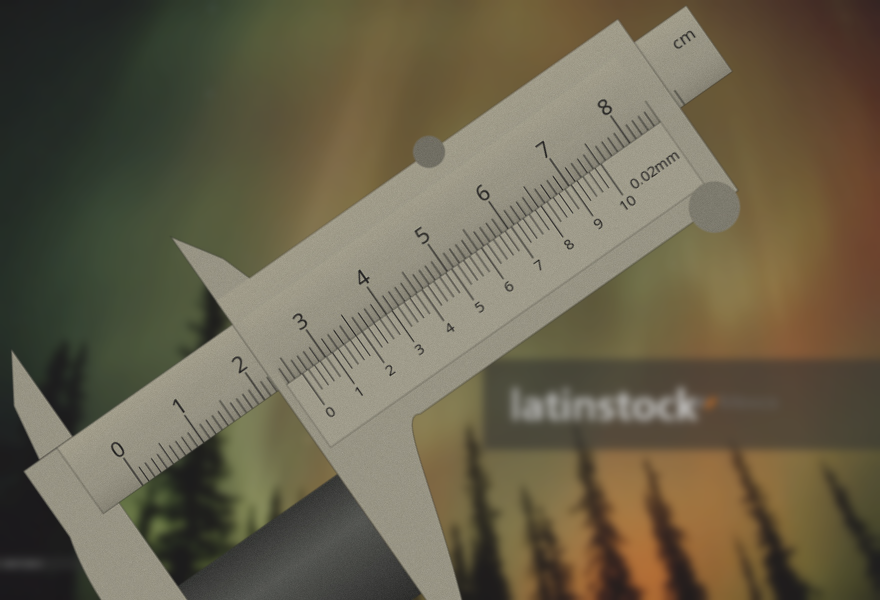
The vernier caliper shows **26.2** mm
